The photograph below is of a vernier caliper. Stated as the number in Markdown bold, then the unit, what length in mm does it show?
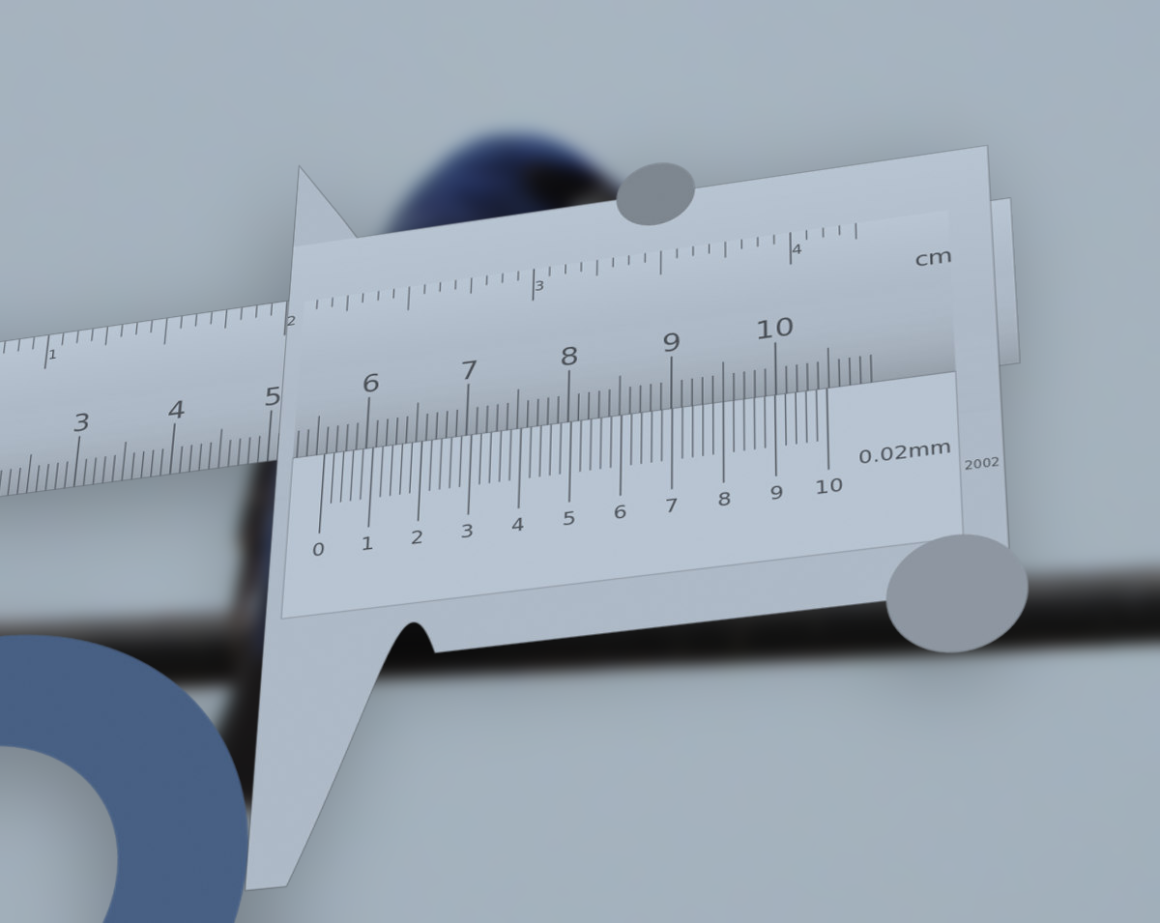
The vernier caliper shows **55.8** mm
